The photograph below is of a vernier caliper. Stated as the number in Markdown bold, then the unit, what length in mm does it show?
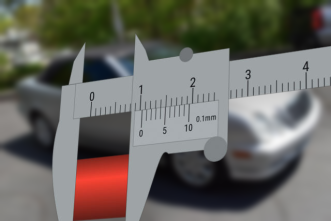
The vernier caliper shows **10.4** mm
